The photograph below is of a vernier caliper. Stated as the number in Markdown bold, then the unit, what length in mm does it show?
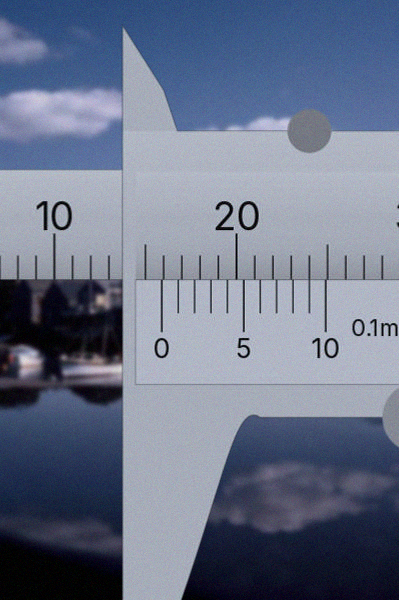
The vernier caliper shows **15.9** mm
